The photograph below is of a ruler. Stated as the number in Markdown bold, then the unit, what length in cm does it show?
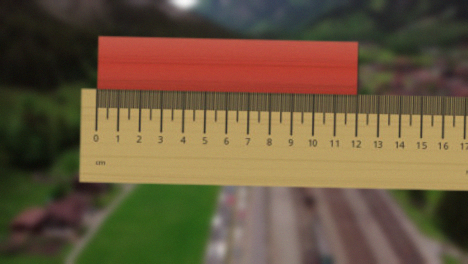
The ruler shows **12** cm
